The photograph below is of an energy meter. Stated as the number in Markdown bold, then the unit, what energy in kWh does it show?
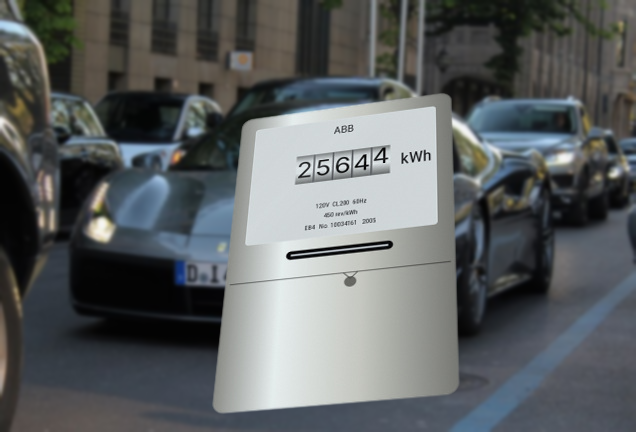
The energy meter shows **25644** kWh
